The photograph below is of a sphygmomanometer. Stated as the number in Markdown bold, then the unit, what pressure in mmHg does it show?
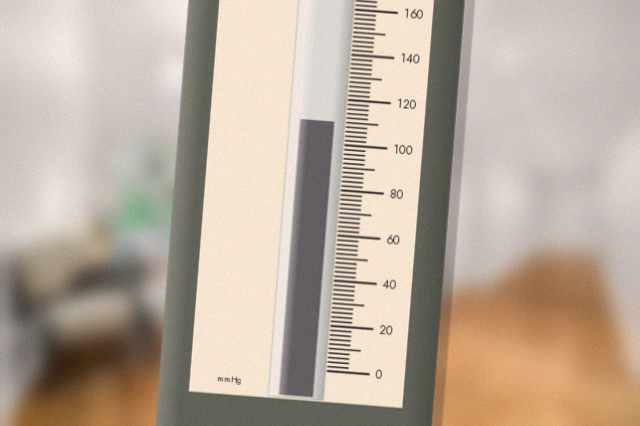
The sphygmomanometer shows **110** mmHg
